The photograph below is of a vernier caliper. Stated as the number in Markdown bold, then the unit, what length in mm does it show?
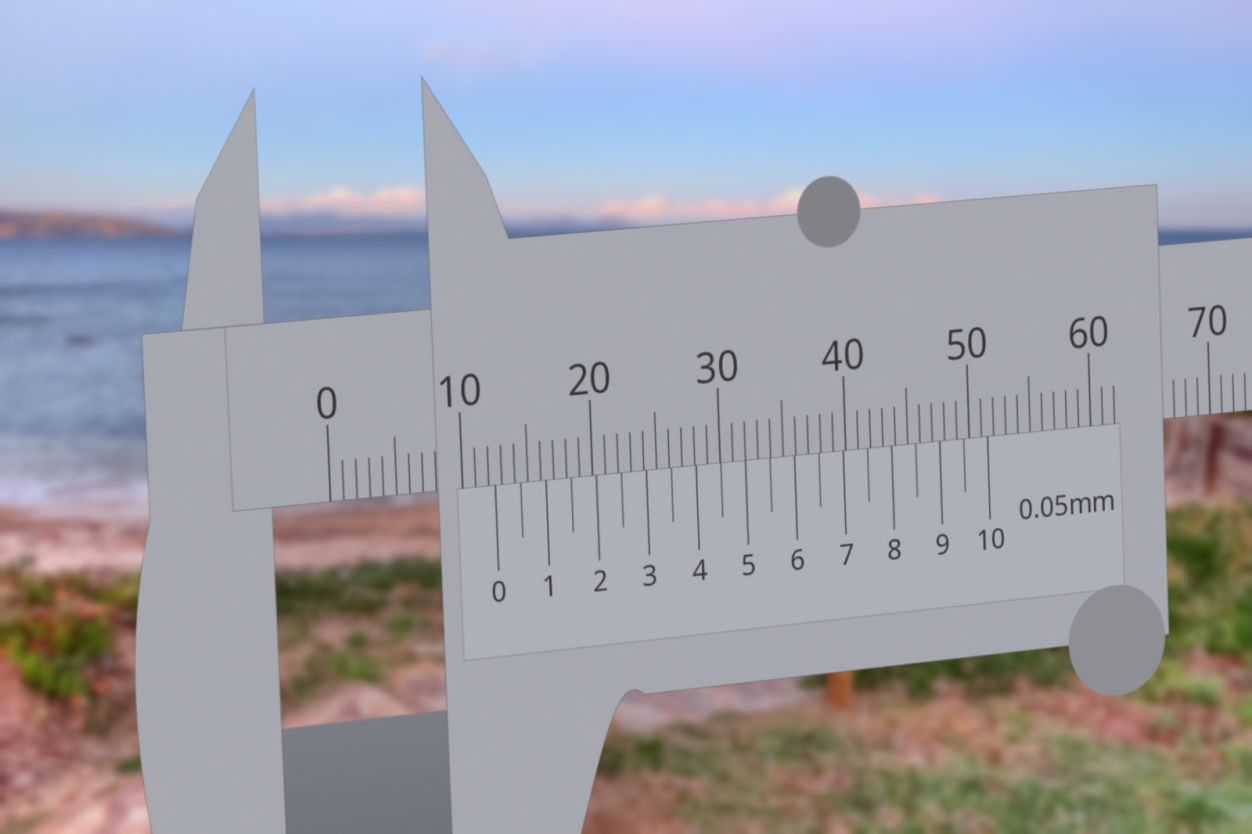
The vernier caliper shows **12.5** mm
